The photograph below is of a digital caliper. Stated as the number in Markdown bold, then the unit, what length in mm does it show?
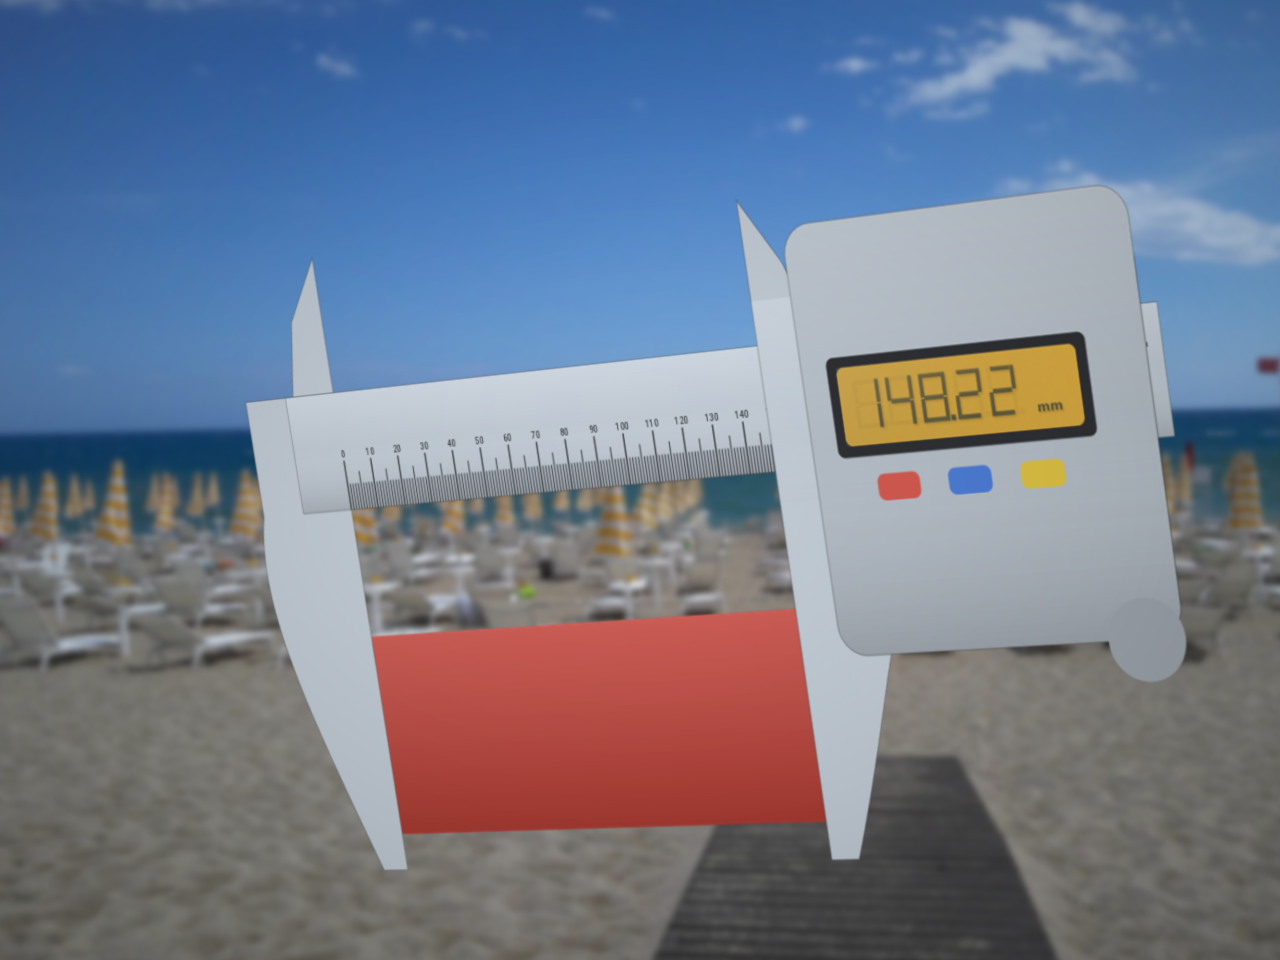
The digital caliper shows **148.22** mm
